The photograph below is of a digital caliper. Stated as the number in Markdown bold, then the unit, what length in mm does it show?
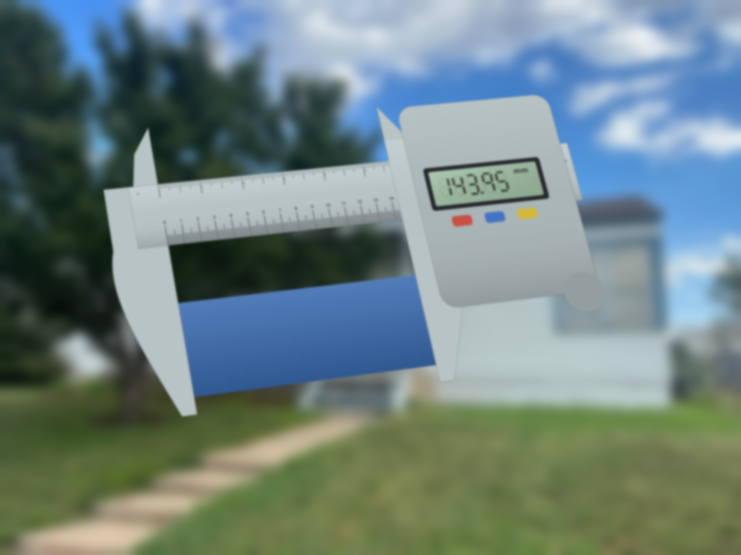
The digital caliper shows **143.95** mm
